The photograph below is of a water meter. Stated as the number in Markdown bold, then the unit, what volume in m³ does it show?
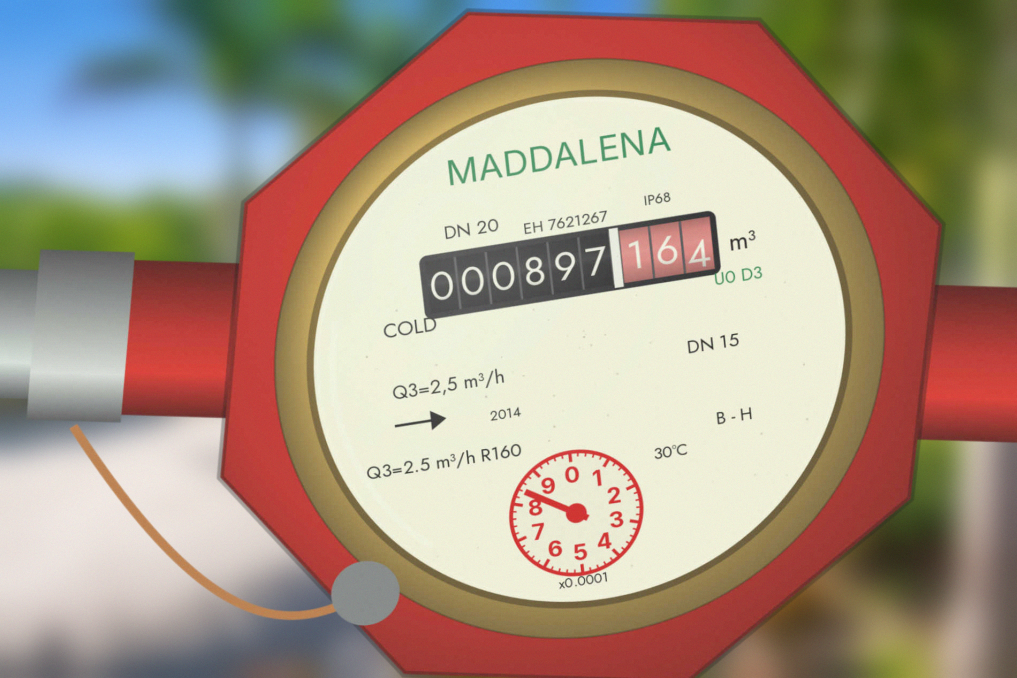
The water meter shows **897.1638** m³
